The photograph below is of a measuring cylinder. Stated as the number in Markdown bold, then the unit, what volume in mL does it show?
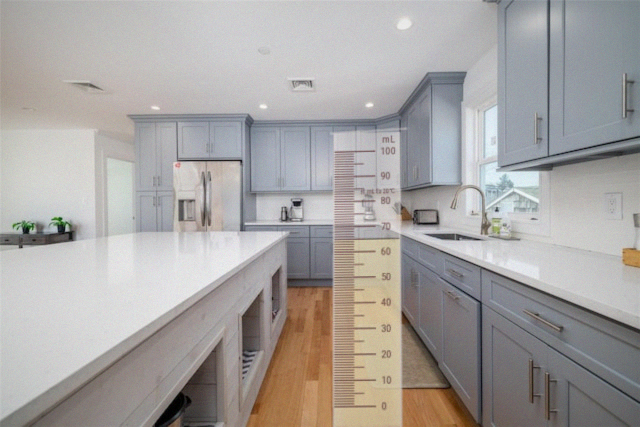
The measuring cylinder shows **65** mL
